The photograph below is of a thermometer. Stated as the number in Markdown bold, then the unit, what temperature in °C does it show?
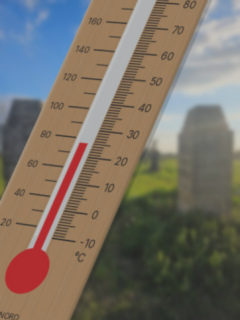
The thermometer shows **25** °C
